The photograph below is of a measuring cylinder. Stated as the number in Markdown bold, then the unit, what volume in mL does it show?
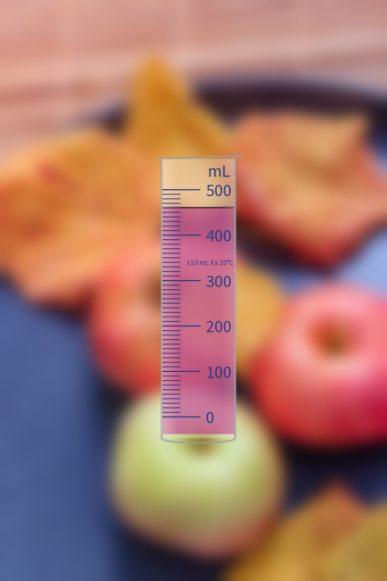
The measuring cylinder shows **460** mL
